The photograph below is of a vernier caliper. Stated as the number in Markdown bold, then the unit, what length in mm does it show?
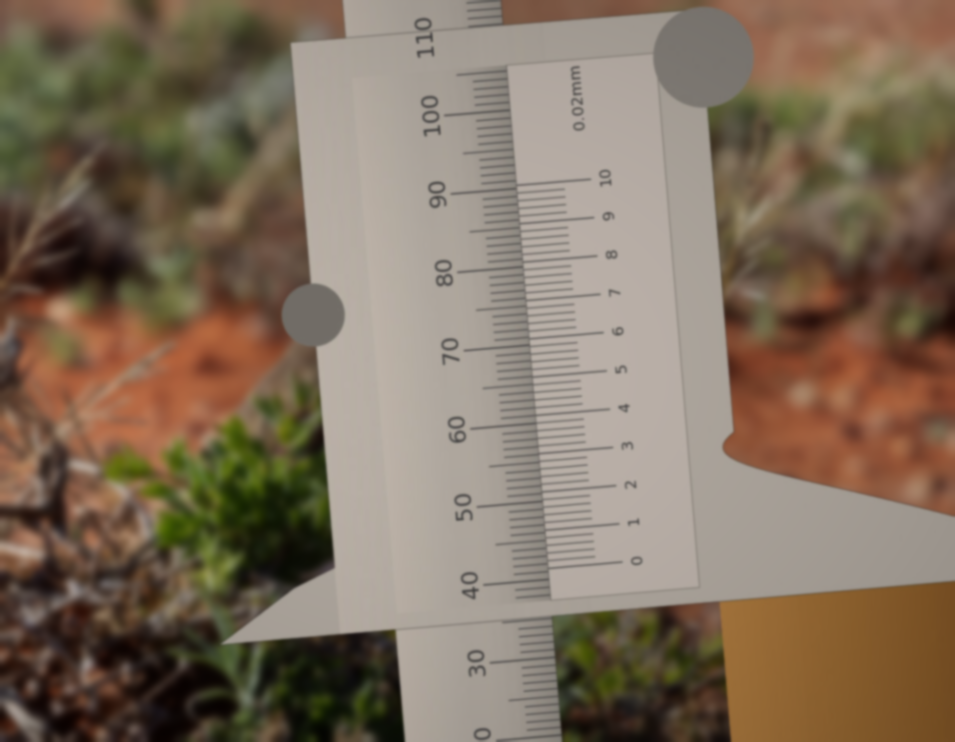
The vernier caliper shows **41.4** mm
